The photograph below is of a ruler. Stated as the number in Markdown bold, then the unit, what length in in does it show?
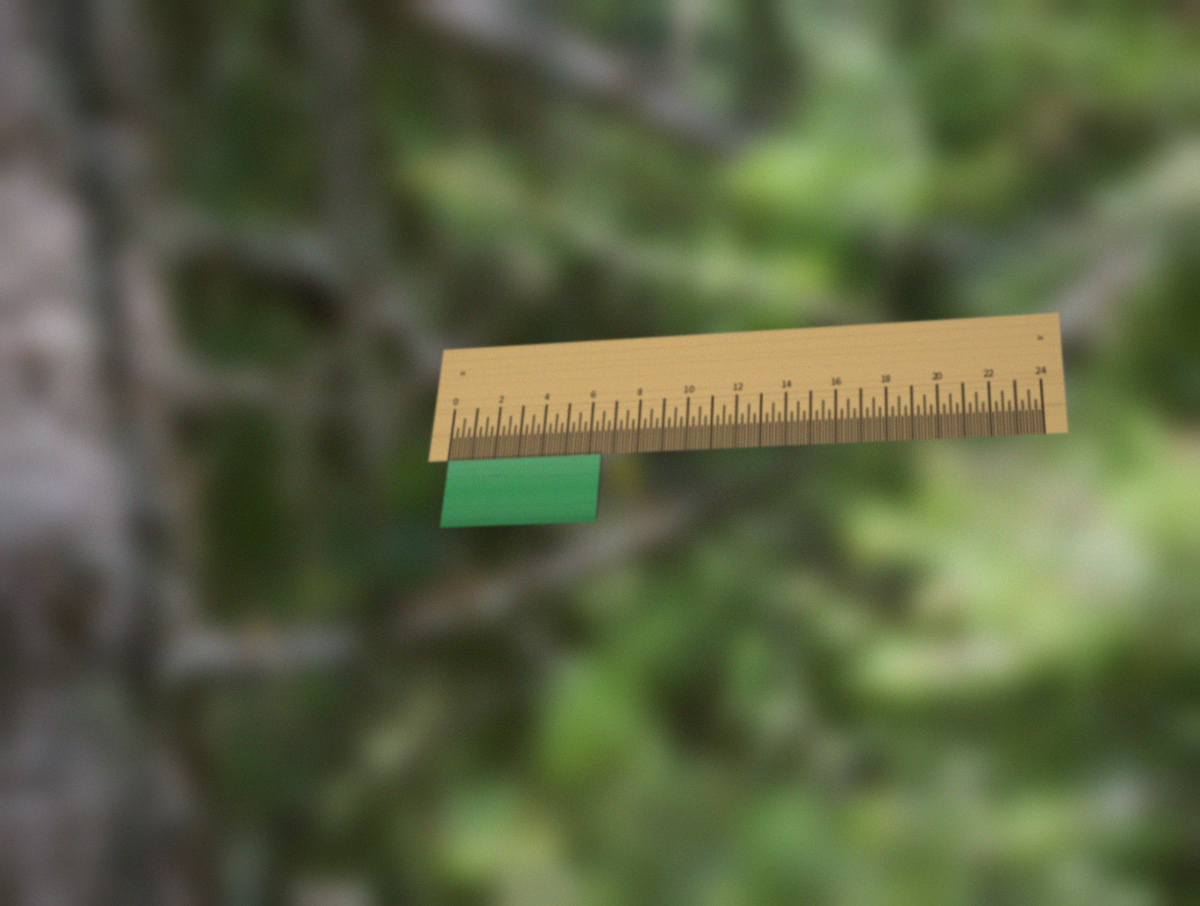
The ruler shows **6.5** in
